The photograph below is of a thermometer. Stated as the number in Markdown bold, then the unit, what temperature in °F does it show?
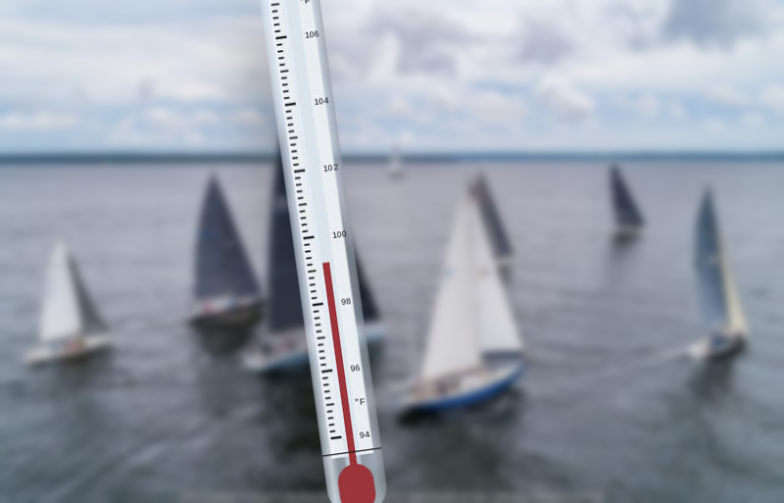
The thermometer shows **99.2** °F
